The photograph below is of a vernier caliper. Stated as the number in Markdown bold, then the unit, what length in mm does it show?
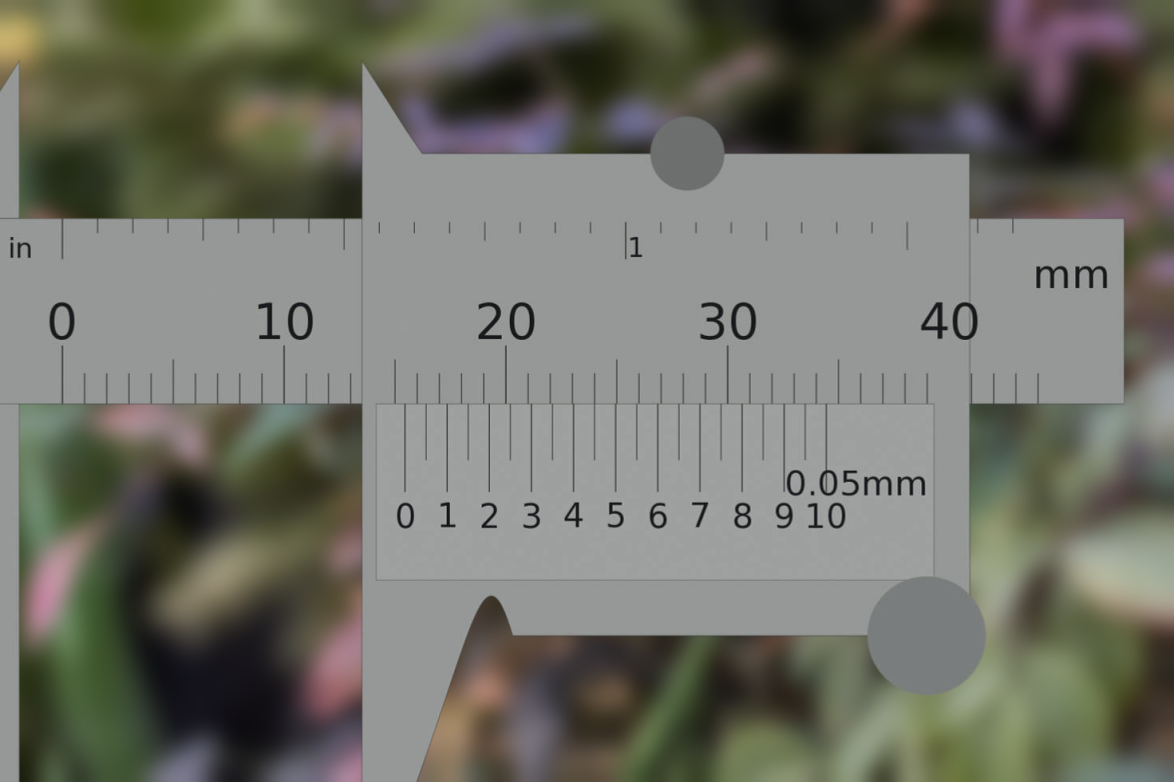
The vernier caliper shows **15.45** mm
